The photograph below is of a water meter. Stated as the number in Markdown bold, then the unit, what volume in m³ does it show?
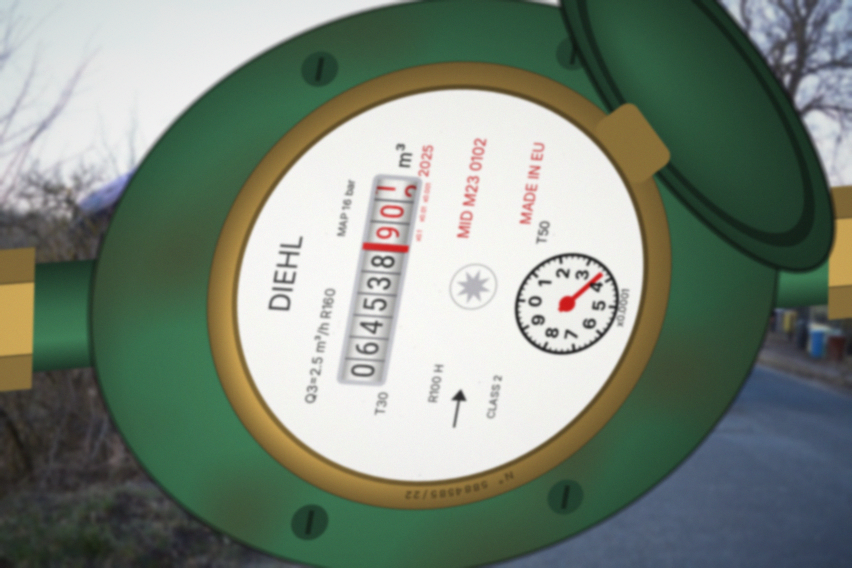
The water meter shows **64538.9013** m³
